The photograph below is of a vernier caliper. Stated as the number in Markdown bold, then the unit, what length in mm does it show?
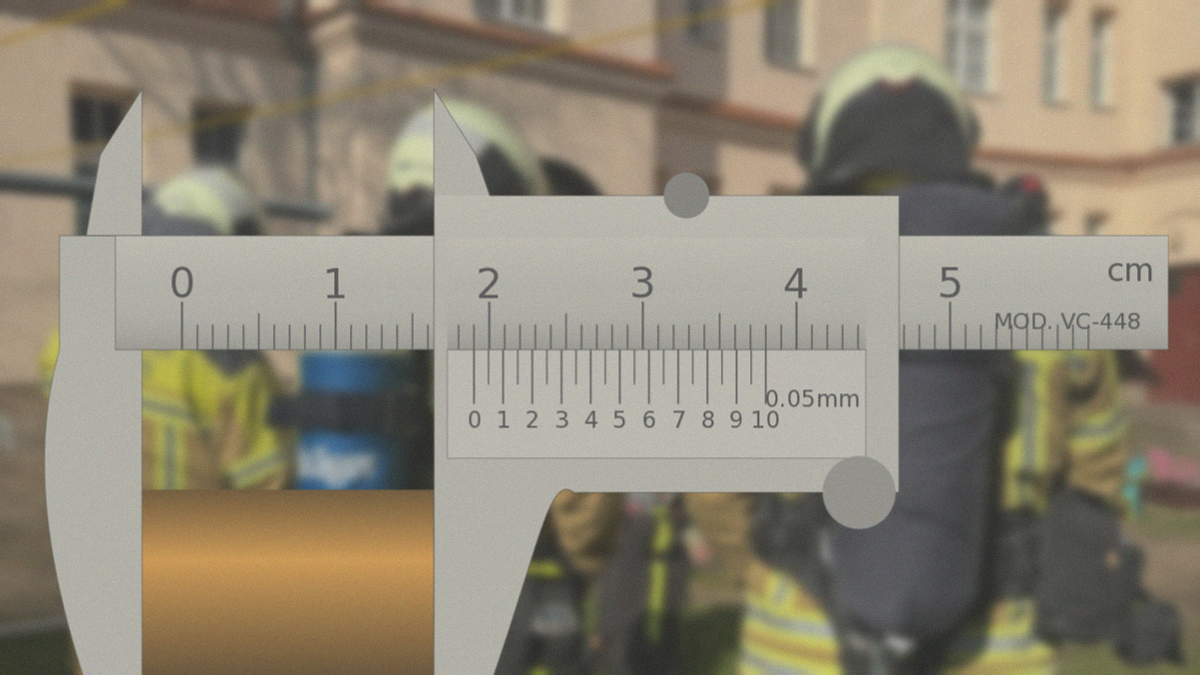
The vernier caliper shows **19.0** mm
